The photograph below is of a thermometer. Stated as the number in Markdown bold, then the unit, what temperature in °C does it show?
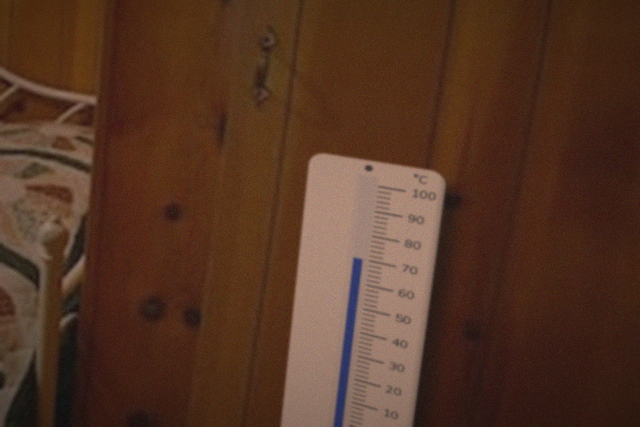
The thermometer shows **70** °C
